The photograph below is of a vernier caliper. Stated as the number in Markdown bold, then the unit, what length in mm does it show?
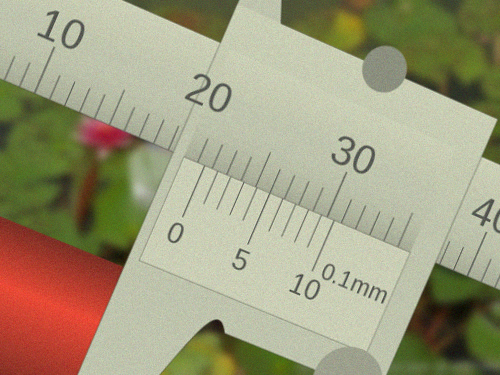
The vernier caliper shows **21.5** mm
